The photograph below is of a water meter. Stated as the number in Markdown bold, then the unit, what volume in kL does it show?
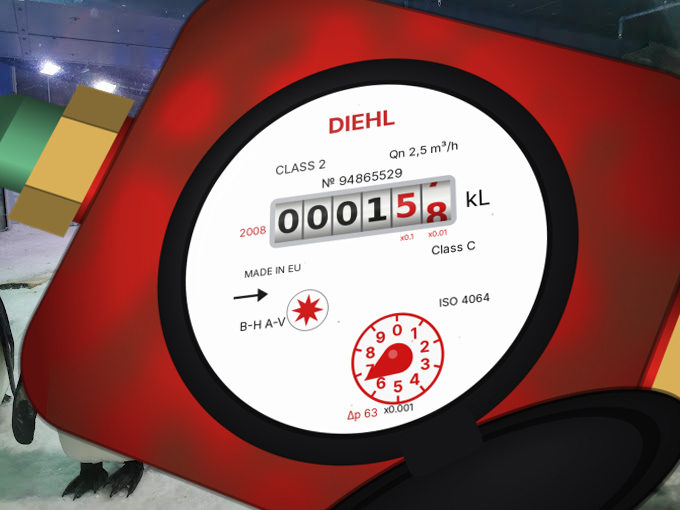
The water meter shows **1.576** kL
